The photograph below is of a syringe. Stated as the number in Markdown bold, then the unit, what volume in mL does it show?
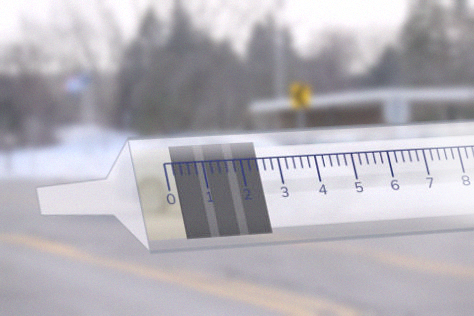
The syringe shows **0.2** mL
